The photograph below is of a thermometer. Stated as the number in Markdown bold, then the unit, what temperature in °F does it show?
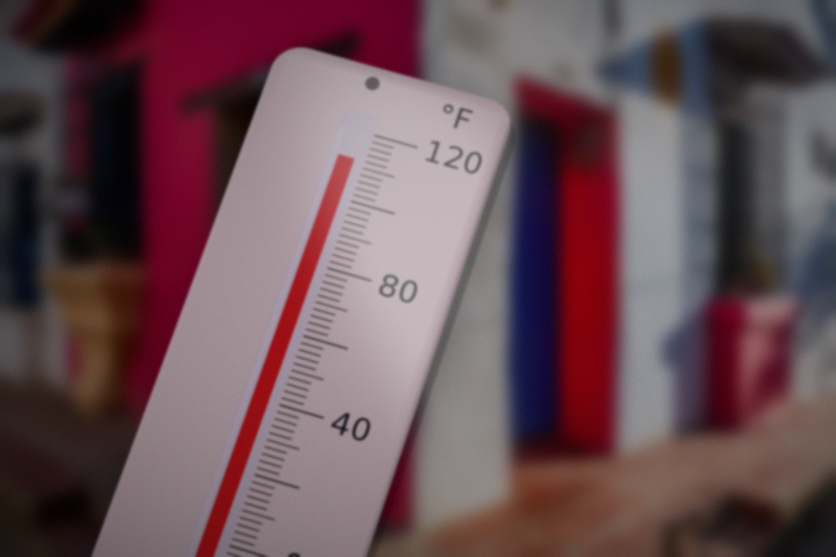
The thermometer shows **112** °F
